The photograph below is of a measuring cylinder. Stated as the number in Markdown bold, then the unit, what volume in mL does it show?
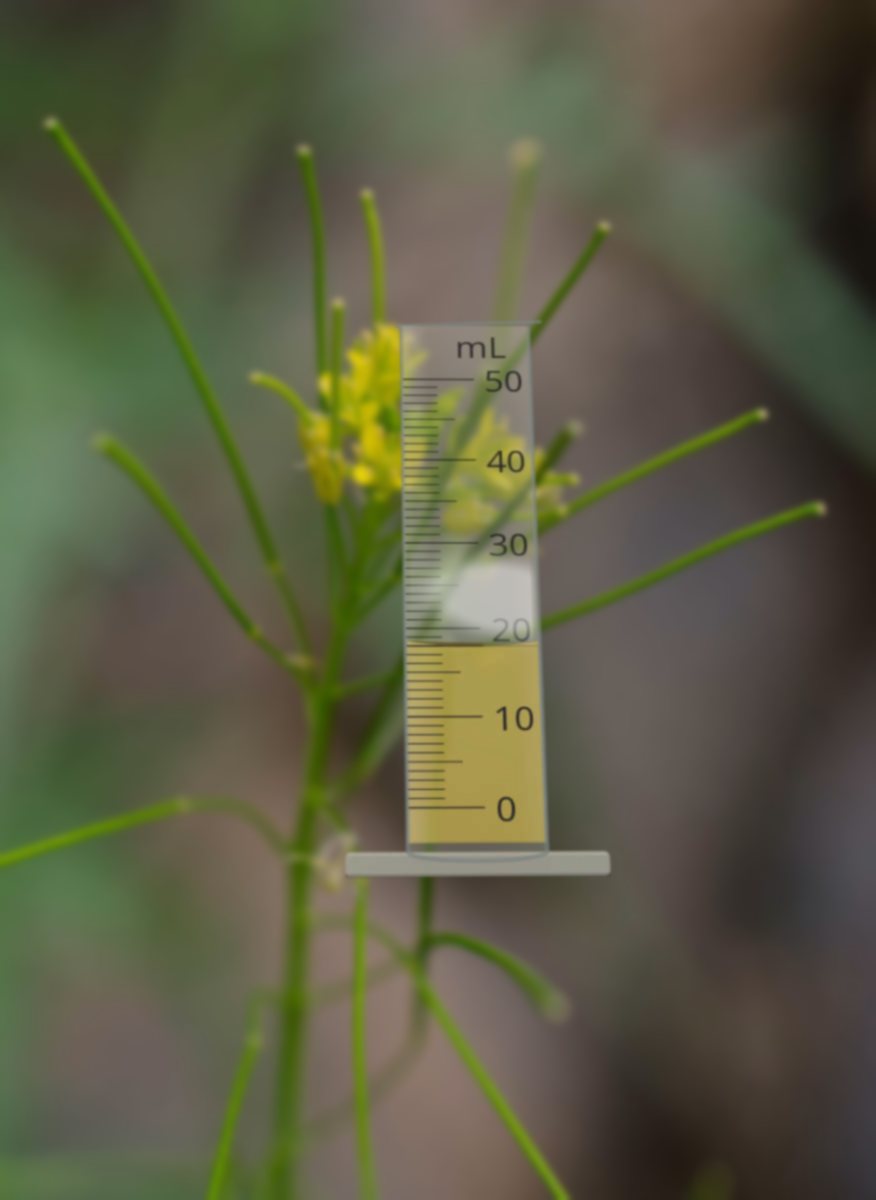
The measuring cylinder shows **18** mL
